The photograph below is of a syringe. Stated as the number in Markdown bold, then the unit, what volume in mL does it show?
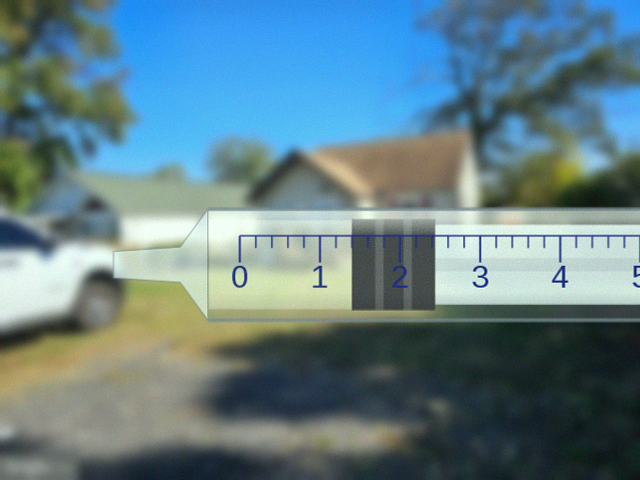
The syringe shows **1.4** mL
